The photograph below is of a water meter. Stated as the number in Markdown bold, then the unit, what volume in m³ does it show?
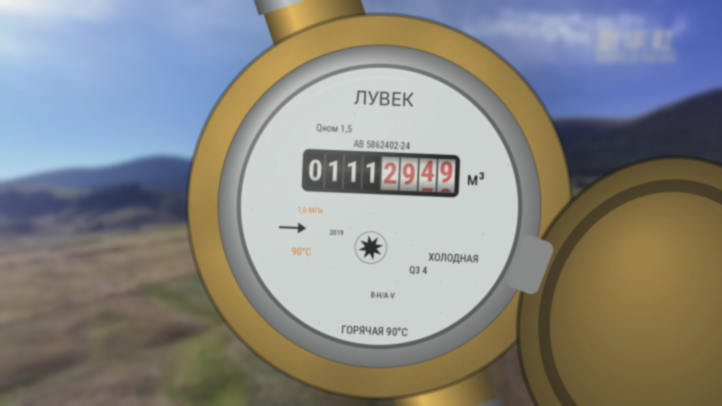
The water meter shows **111.2949** m³
